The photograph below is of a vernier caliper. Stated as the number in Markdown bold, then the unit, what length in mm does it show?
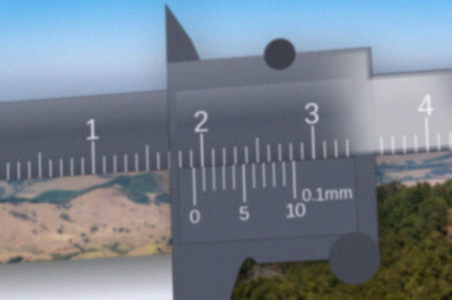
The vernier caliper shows **19.2** mm
